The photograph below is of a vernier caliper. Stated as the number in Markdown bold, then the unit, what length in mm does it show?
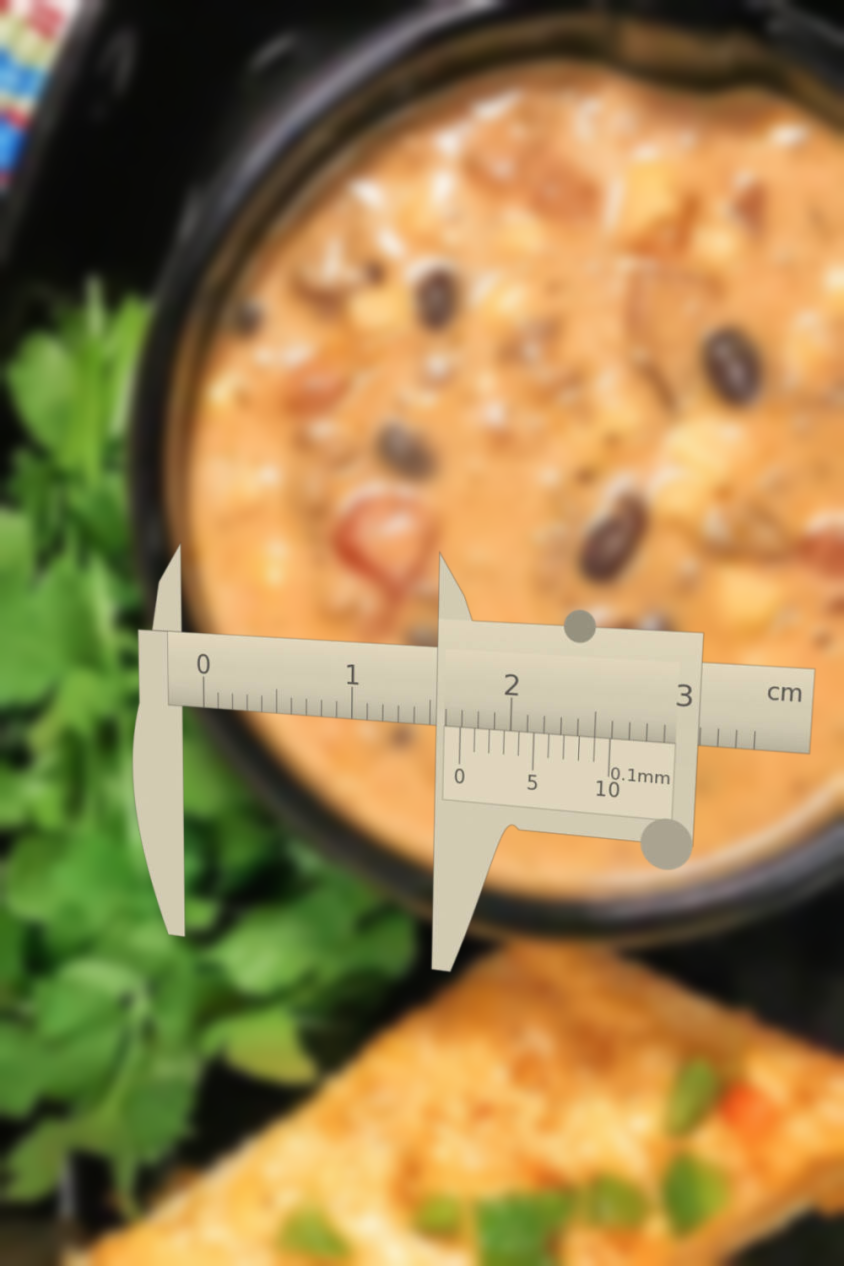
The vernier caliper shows **16.9** mm
